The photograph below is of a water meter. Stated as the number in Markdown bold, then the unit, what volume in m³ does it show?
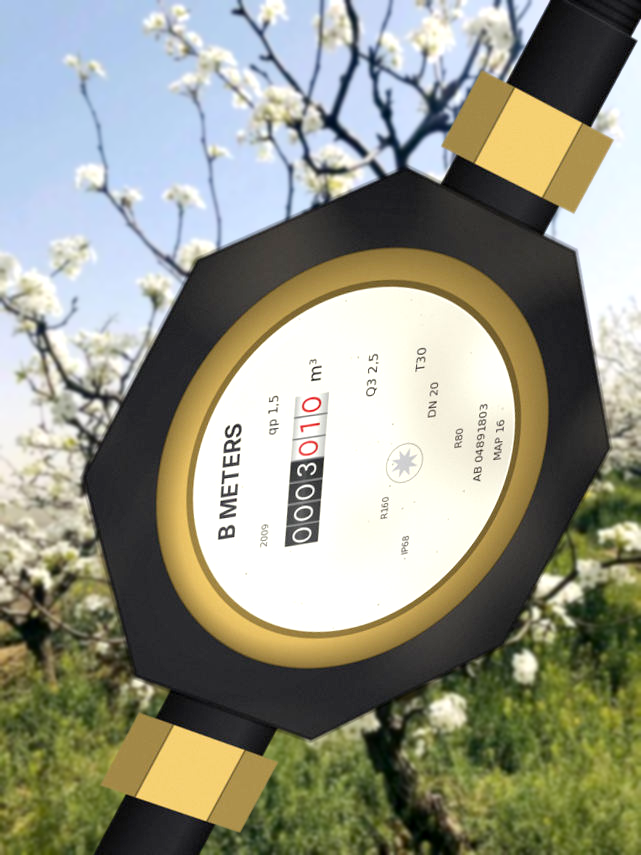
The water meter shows **3.010** m³
